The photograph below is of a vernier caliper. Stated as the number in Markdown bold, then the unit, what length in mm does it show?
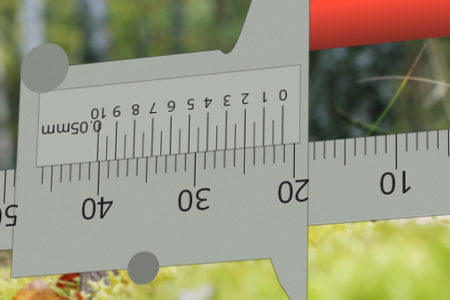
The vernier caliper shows **21.2** mm
